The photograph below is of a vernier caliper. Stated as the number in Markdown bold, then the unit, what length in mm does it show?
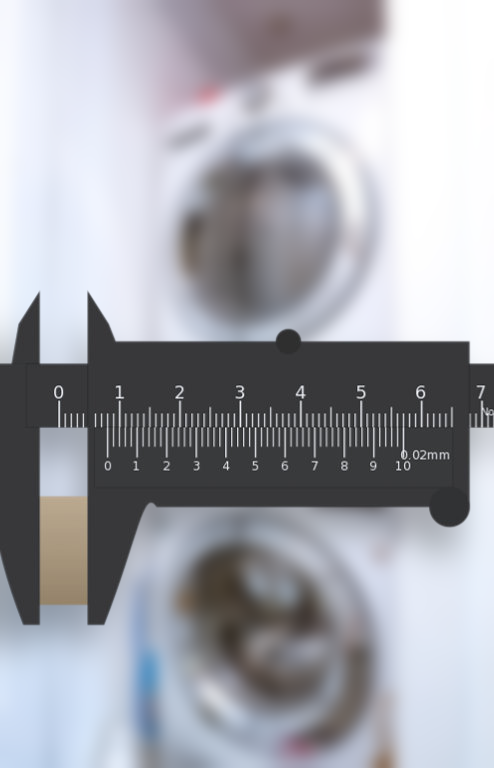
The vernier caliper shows **8.0** mm
